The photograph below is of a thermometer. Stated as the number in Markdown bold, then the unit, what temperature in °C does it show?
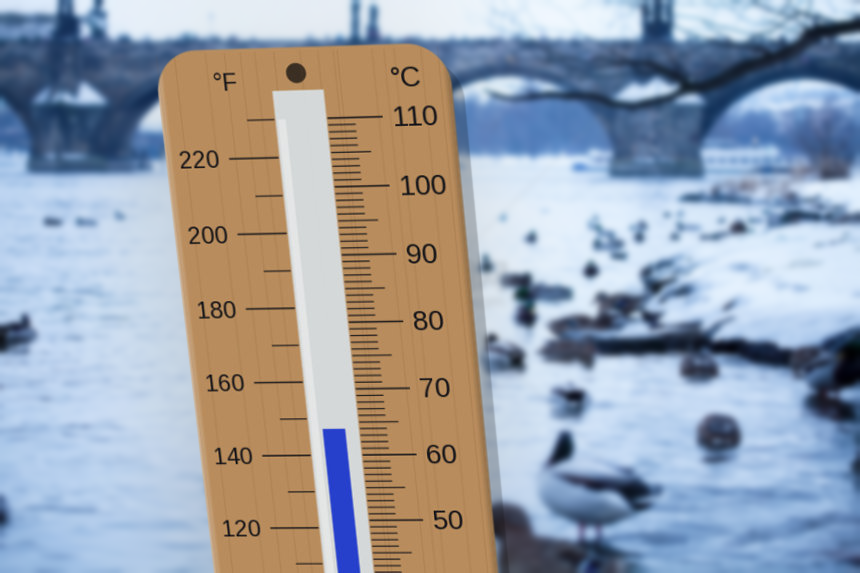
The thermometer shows **64** °C
